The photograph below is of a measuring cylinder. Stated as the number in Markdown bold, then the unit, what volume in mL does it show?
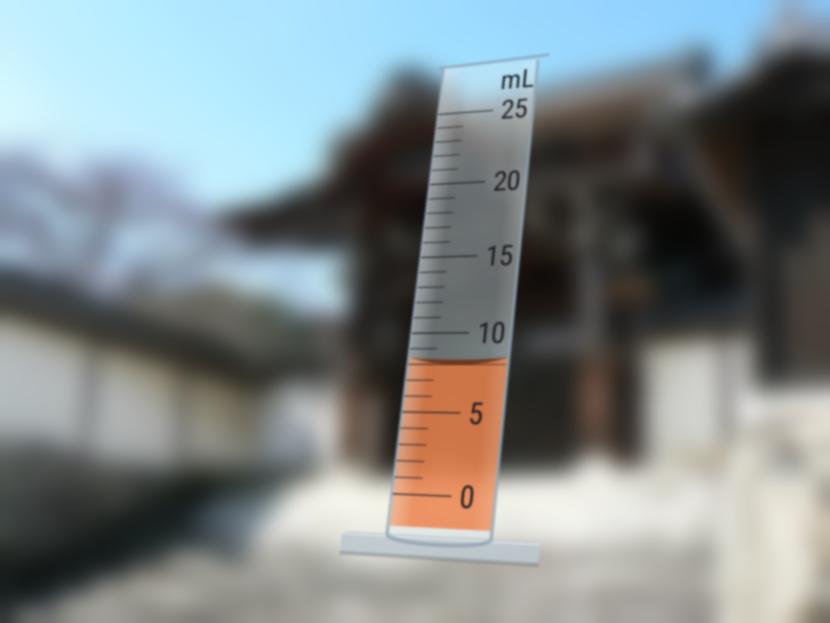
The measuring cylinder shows **8** mL
